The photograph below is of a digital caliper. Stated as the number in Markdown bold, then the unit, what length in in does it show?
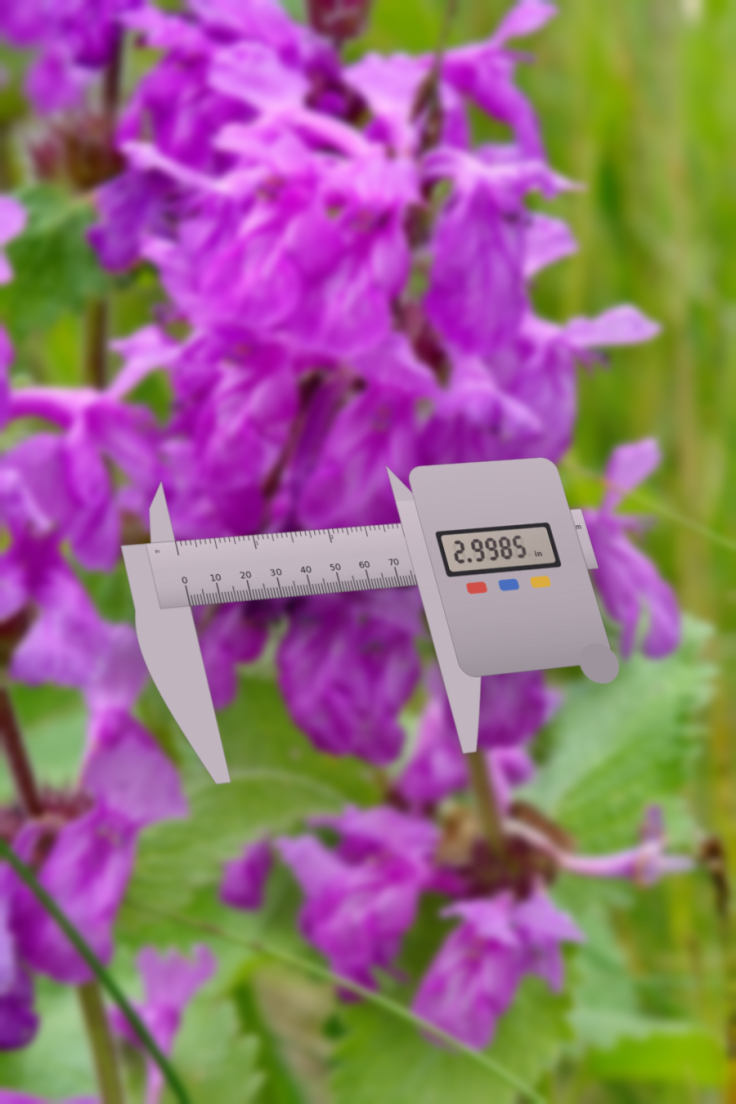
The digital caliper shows **2.9985** in
